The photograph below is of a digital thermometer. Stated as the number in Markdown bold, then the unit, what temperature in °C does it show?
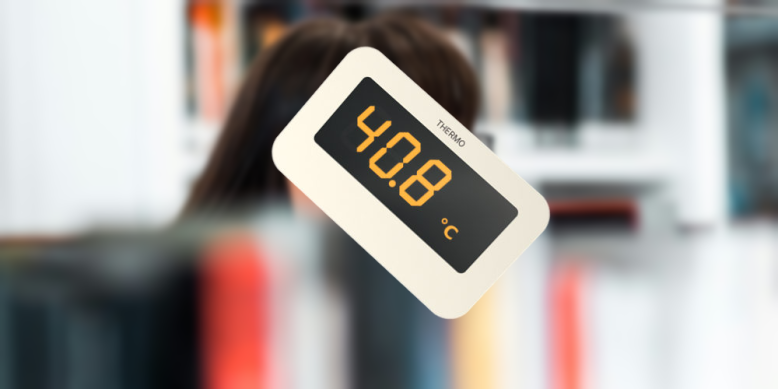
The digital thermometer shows **40.8** °C
